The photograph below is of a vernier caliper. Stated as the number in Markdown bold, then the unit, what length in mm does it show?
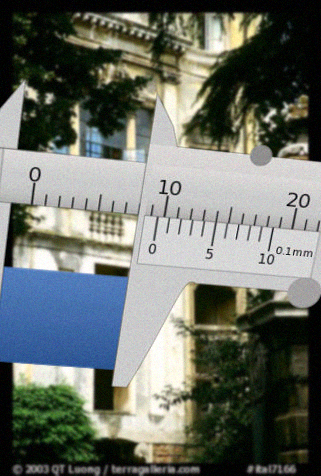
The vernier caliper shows **9.5** mm
